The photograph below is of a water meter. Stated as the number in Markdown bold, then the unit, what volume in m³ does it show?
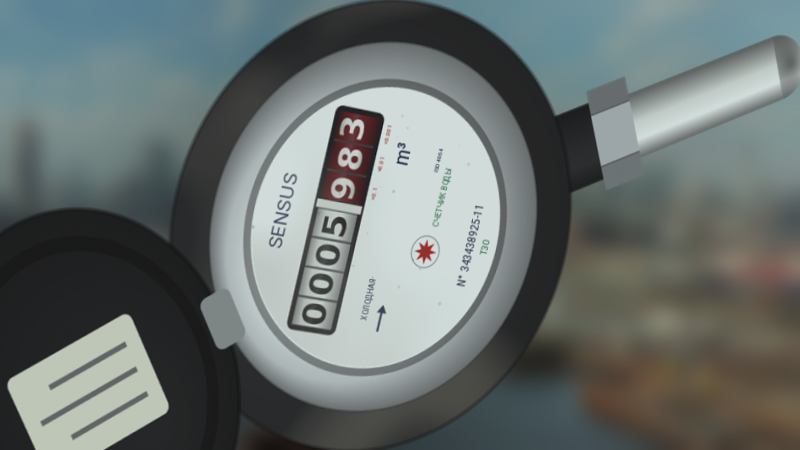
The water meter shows **5.983** m³
